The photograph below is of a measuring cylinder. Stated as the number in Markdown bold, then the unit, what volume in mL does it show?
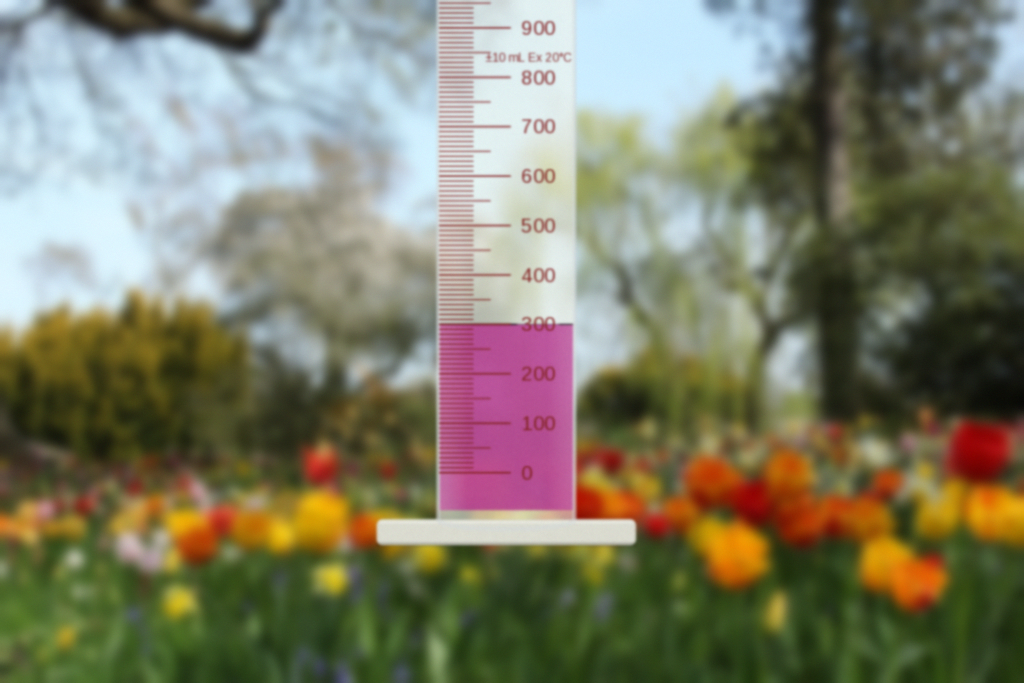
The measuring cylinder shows **300** mL
